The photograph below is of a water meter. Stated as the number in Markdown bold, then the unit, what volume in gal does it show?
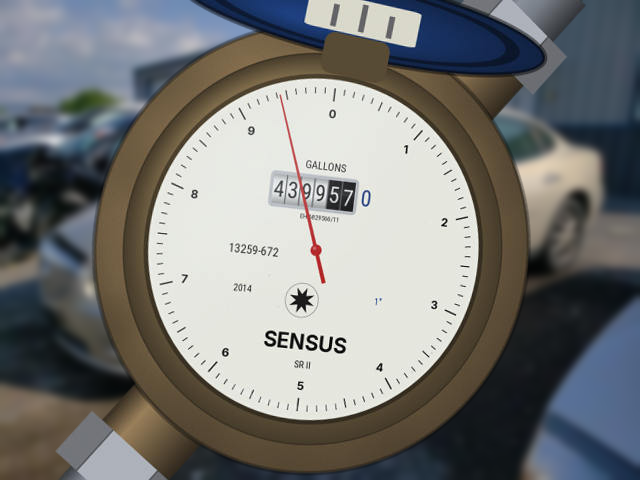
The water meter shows **4399569.4** gal
